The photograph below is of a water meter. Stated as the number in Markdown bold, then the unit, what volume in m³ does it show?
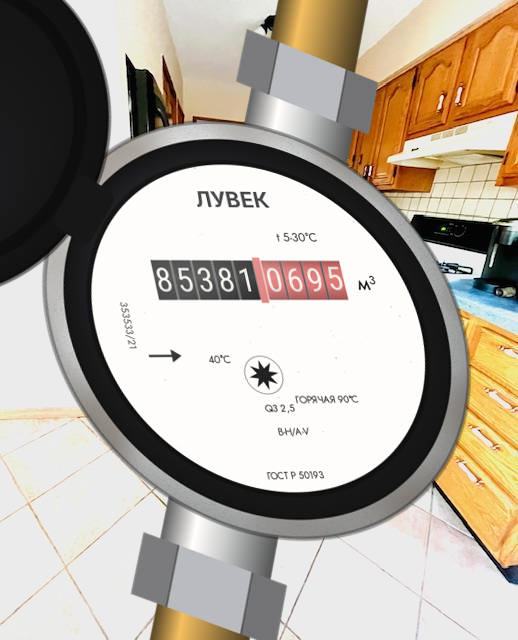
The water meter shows **85381.0695** m³
